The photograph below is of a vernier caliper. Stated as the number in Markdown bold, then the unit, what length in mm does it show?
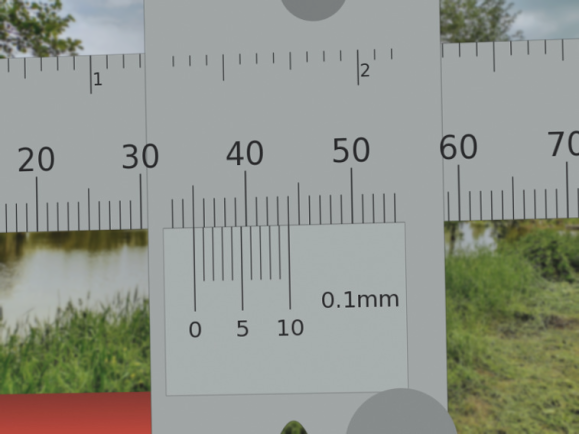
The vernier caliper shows **35.0** mm
